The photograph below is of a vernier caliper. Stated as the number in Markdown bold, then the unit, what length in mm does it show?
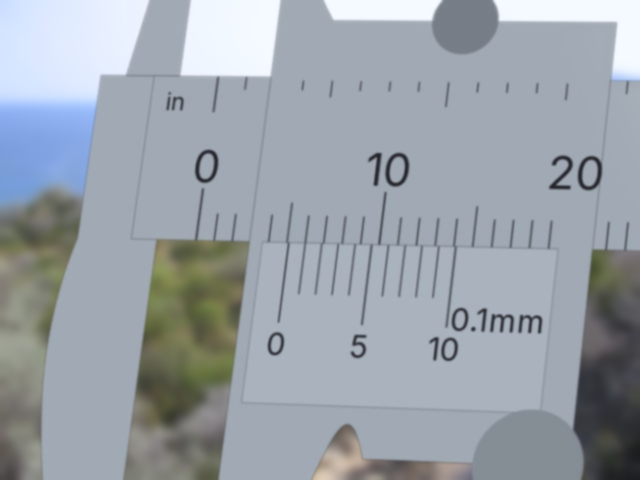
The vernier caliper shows **5.1** mm
